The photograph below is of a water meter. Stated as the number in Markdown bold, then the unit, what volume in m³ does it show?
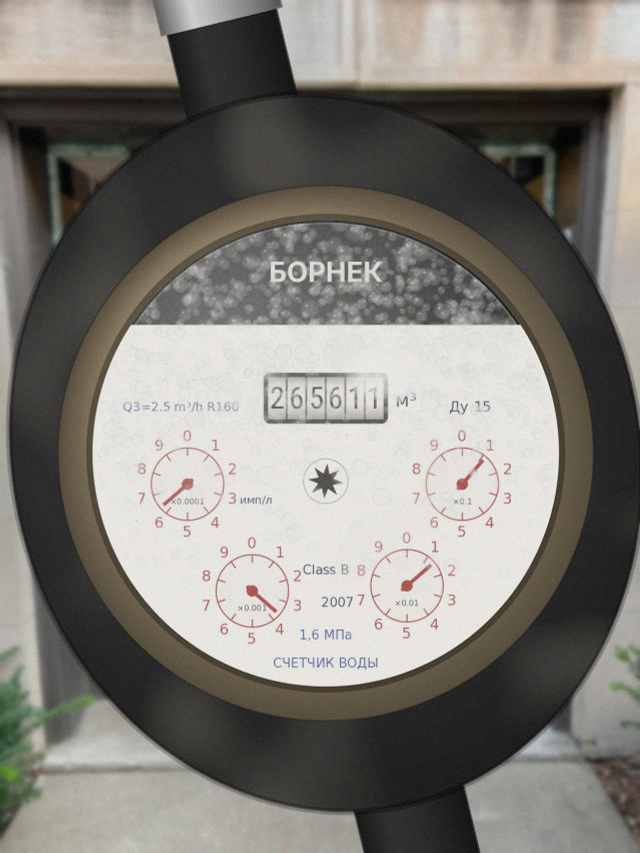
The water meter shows **265611.1136** m³
